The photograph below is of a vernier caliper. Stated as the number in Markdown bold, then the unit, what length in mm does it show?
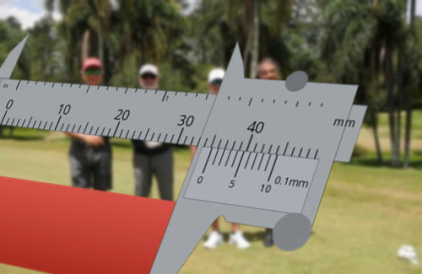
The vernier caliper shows **35.2** mm
